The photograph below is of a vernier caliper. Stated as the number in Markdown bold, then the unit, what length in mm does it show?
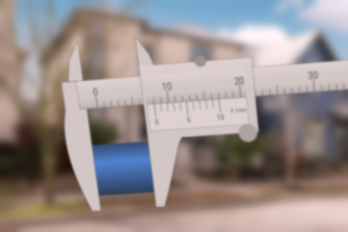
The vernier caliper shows **8.0** mm
